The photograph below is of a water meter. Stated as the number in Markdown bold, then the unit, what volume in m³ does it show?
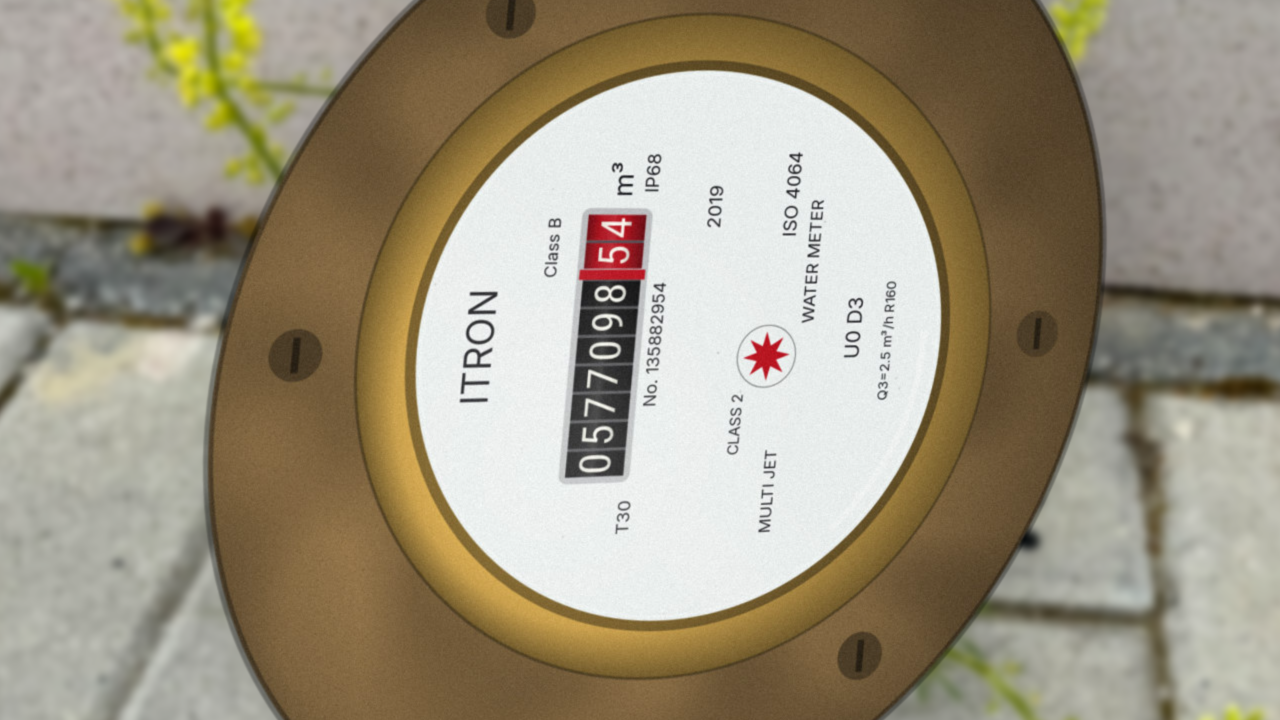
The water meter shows **577098.54** m³
